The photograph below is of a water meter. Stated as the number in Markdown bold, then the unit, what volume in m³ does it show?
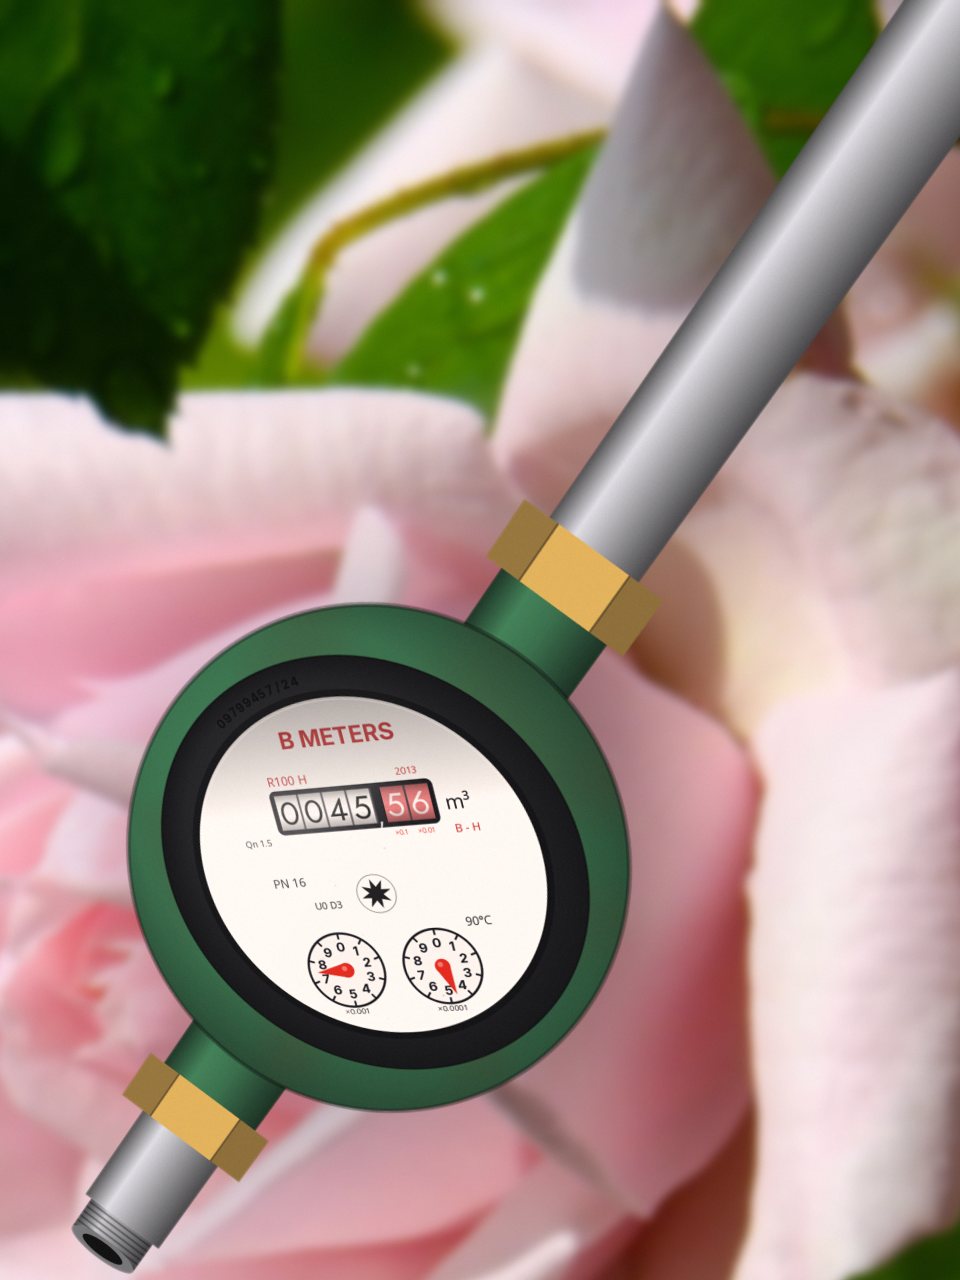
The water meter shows **45.5674** m³
